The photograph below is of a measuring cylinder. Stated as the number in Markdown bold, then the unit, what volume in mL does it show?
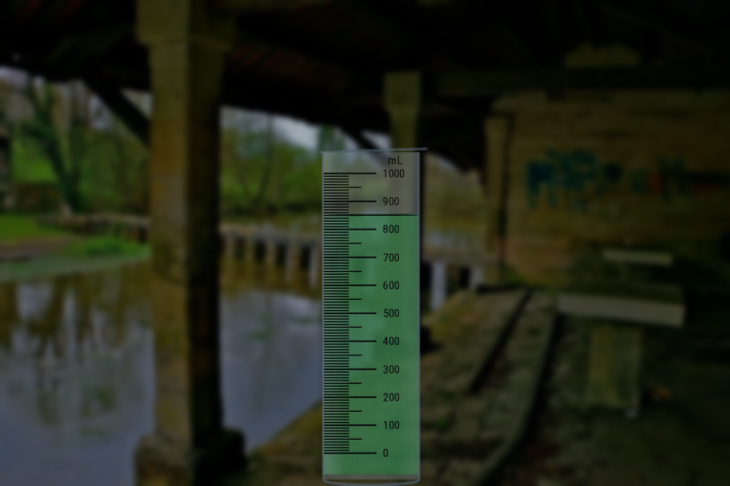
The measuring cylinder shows **850** mL
